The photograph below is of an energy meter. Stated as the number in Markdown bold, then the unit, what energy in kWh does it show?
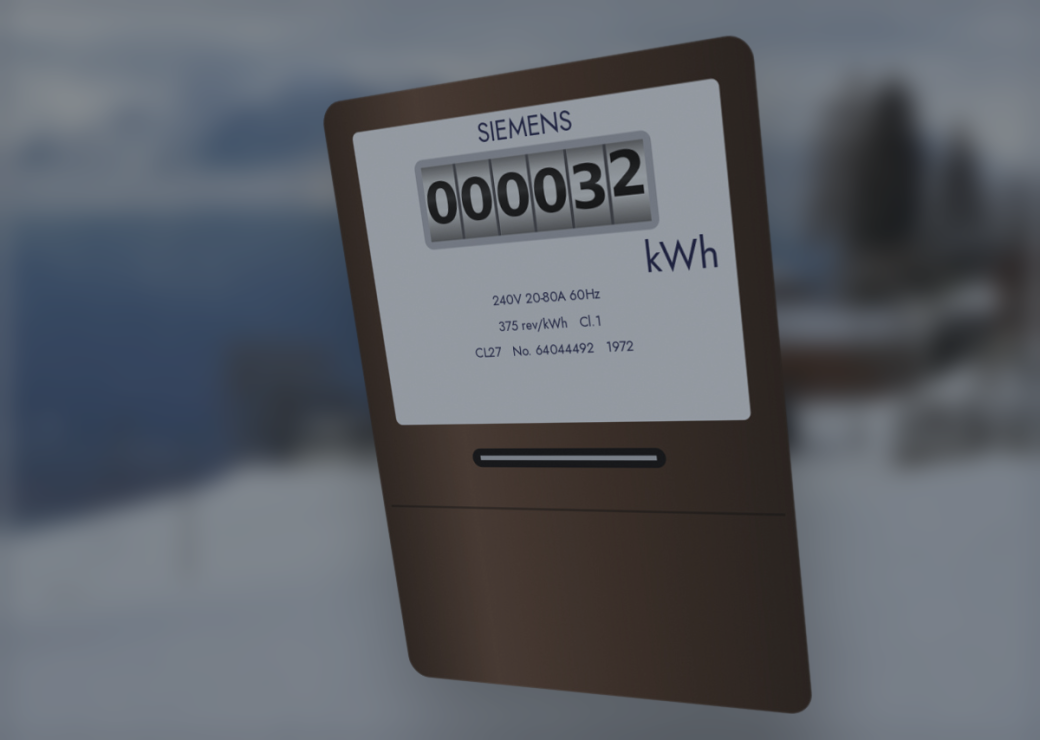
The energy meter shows **32** kWh
